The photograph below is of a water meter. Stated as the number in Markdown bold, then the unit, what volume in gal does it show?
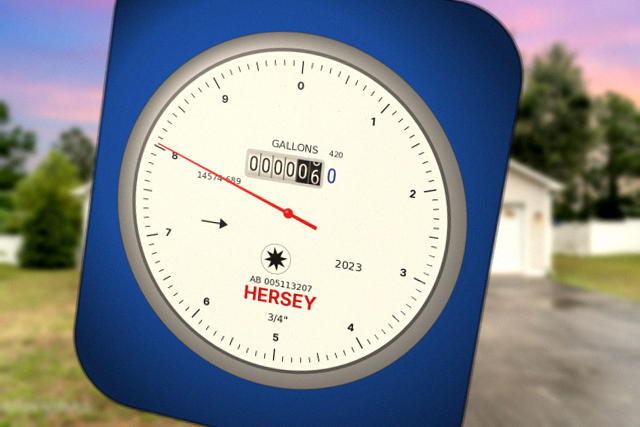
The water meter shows **58.0** gal
